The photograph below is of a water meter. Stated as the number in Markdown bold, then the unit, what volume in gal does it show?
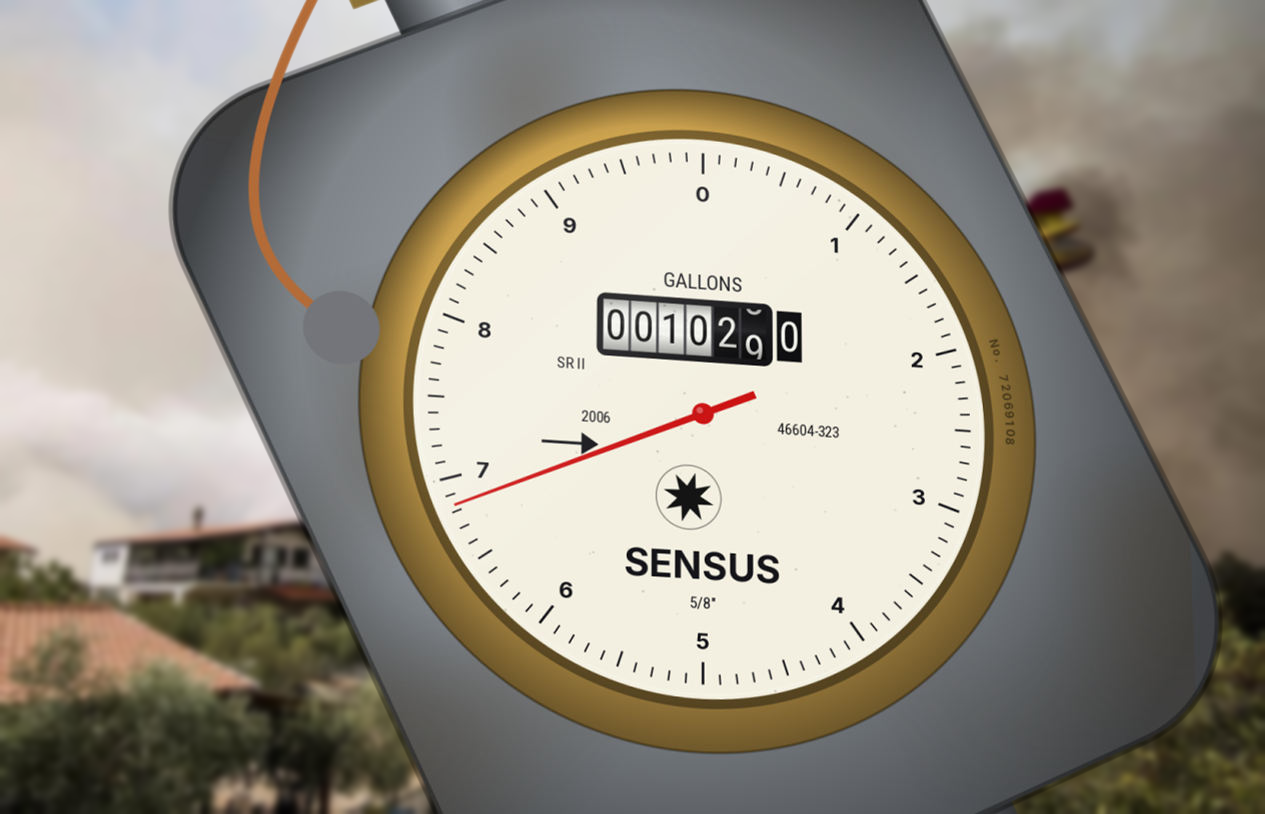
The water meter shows **10286.8** gal
